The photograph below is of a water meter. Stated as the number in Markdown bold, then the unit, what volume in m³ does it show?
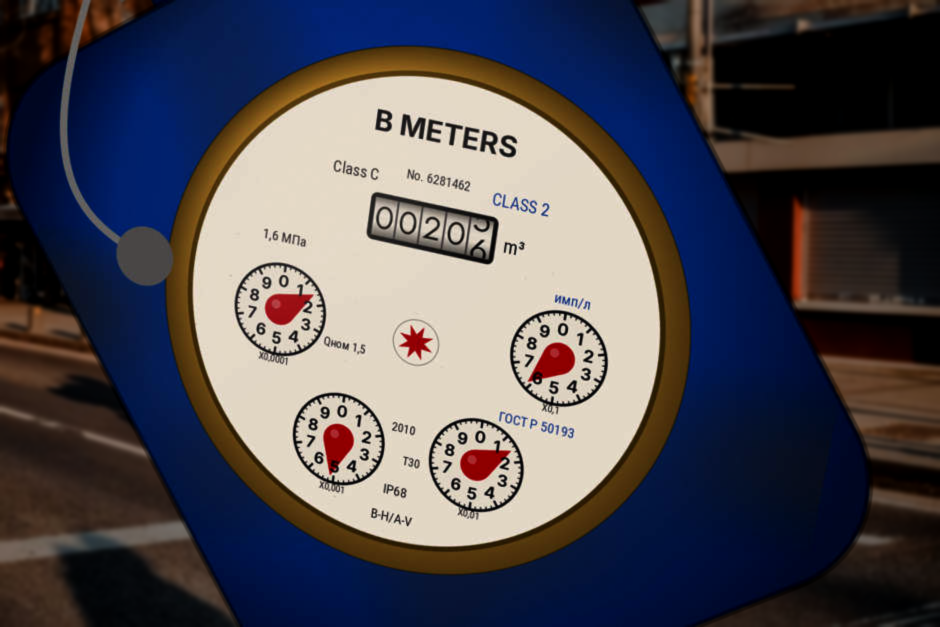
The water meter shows **205.6151** m³
